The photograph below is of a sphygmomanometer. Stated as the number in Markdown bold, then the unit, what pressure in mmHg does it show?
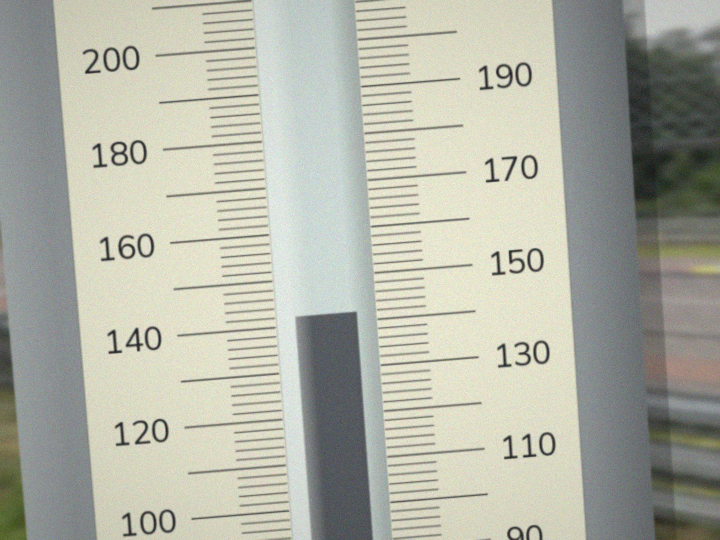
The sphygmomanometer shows **142** mmHg
